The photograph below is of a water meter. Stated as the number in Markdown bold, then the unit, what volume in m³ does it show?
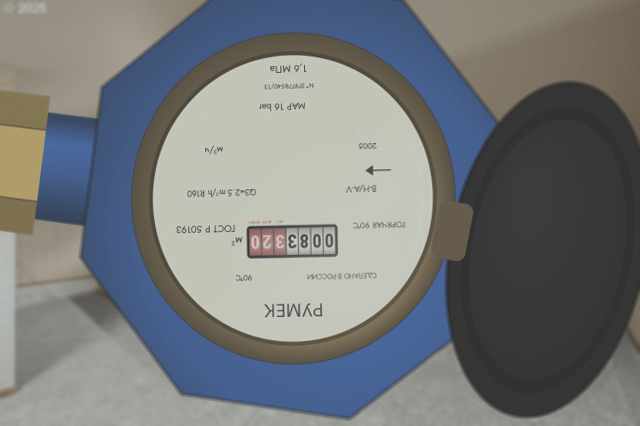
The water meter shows **83.320** m³
